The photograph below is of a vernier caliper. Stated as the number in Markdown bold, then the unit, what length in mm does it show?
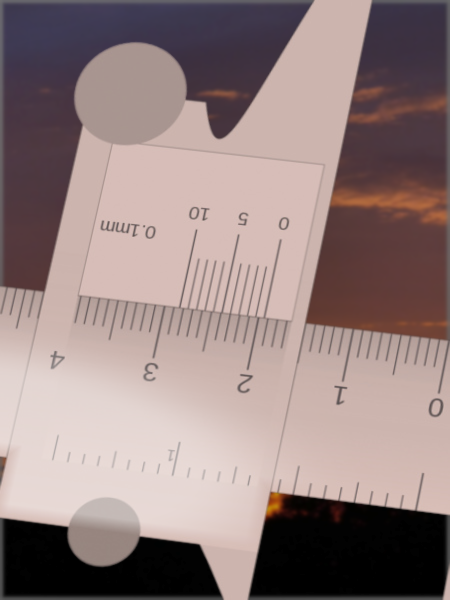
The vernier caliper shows **19.4** mm
